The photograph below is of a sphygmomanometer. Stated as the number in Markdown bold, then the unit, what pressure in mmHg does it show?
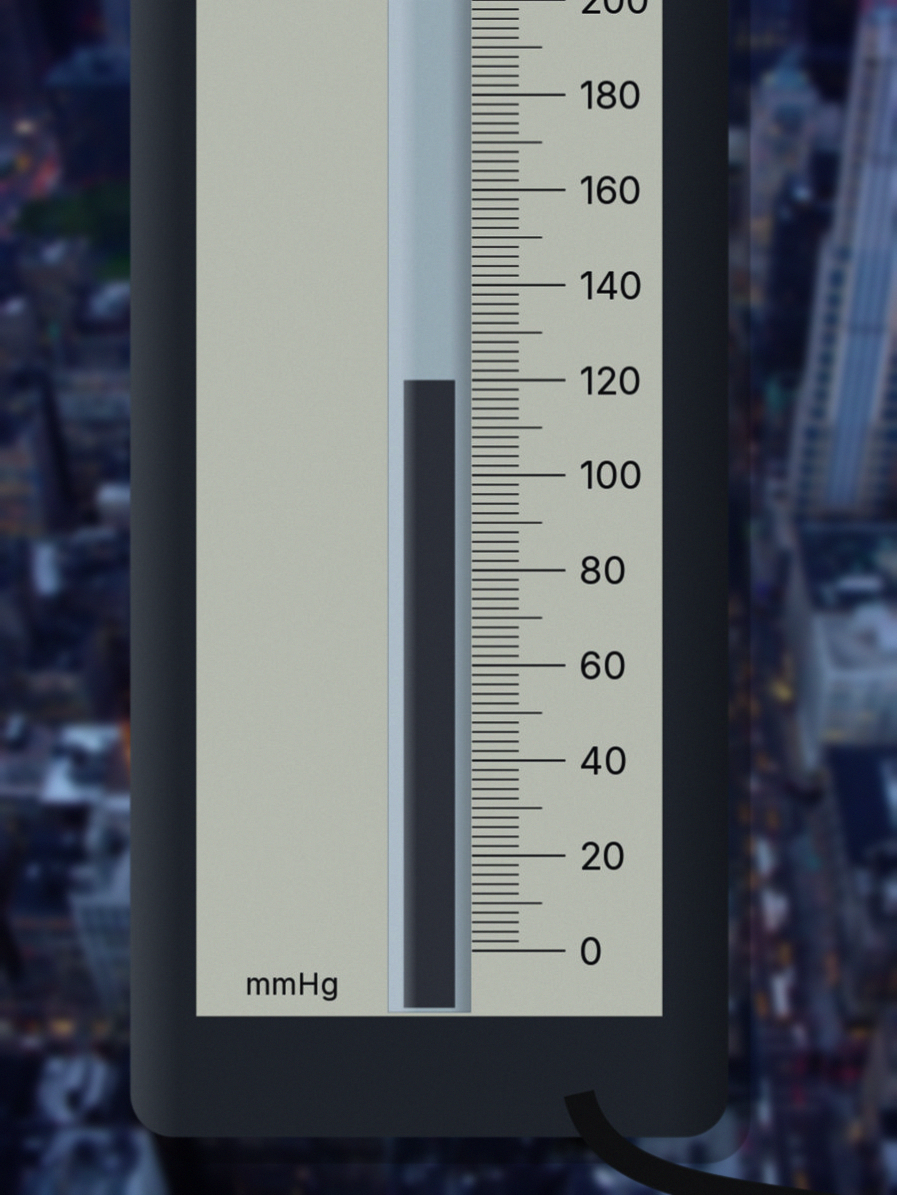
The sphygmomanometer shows **120** mmHg
